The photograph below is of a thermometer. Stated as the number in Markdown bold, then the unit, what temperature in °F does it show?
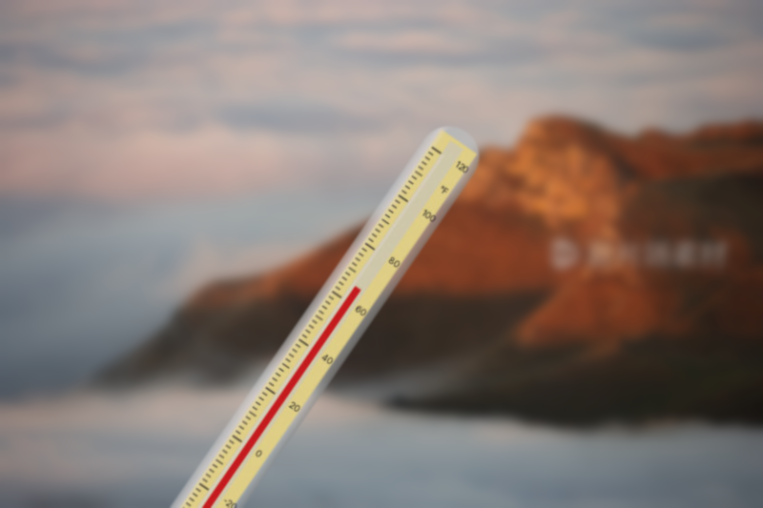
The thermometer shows **66** °F
